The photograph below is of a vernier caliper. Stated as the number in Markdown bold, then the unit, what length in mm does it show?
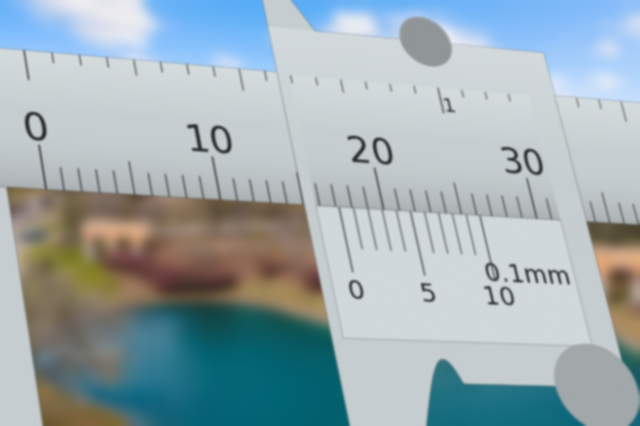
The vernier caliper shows **17.2** mm
